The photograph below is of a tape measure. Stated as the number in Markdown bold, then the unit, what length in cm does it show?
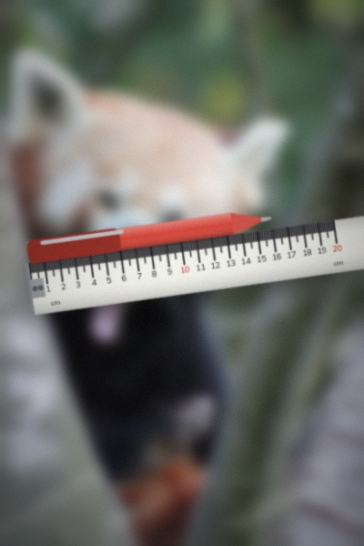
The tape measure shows **16** cm
